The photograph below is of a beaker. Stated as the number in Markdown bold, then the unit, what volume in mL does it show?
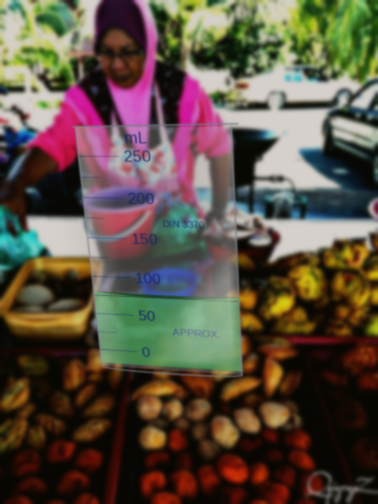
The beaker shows **75** mL
